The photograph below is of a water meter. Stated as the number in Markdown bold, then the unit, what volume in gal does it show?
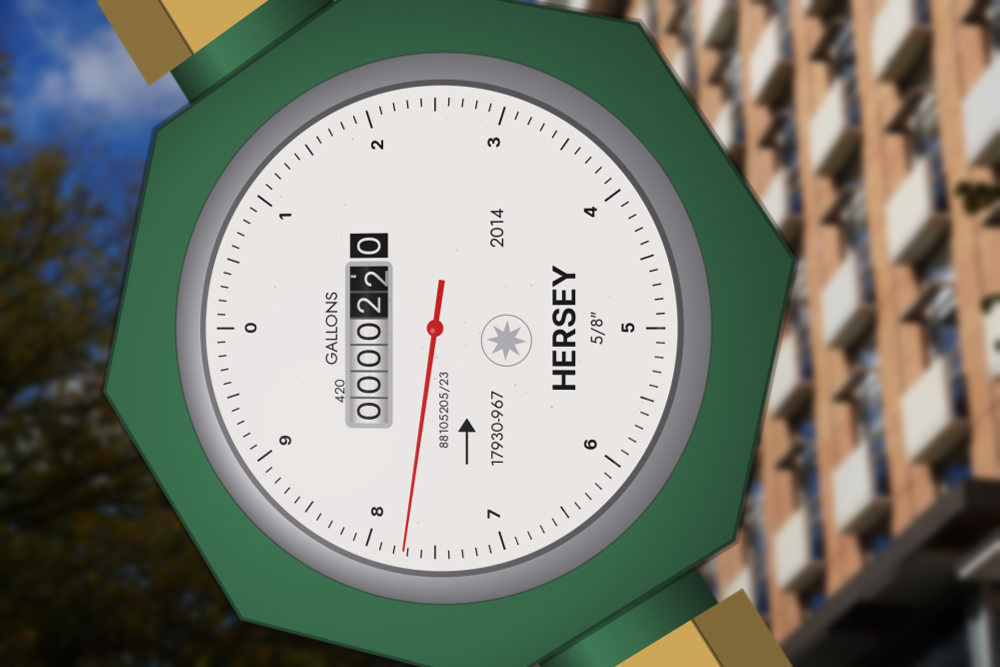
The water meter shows **217.7** gal
